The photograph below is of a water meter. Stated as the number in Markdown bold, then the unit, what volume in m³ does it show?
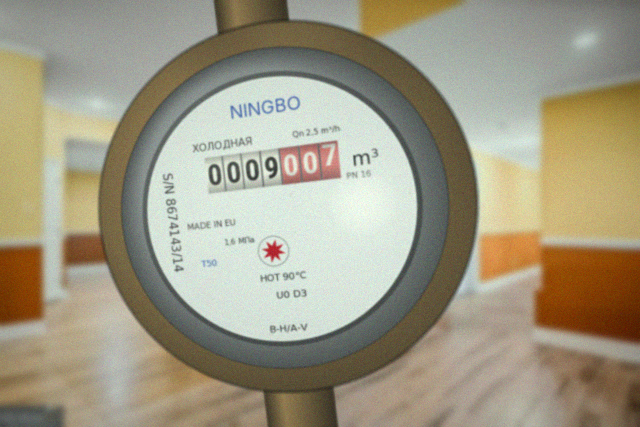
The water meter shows **9.007** m³
